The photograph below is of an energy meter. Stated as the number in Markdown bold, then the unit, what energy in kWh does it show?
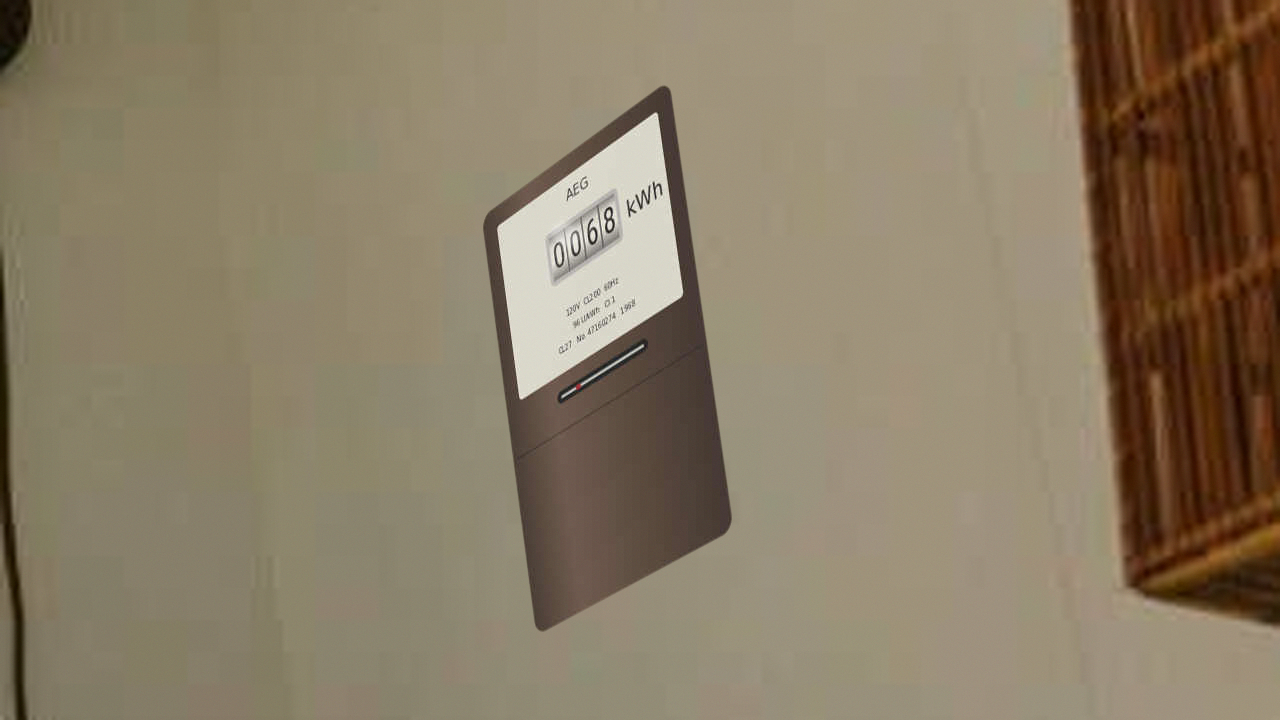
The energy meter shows **68** kWh
